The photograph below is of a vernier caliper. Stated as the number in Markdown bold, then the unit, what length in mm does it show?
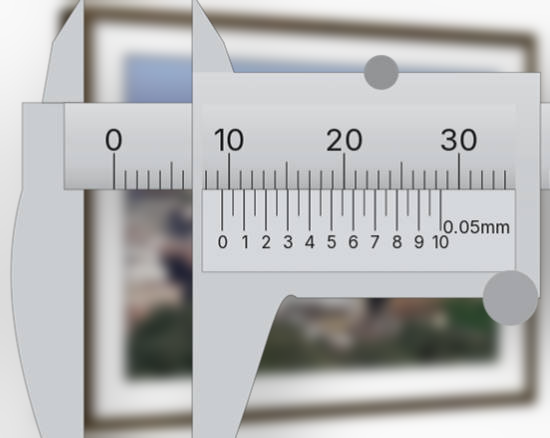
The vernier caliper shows **9.4** mm
